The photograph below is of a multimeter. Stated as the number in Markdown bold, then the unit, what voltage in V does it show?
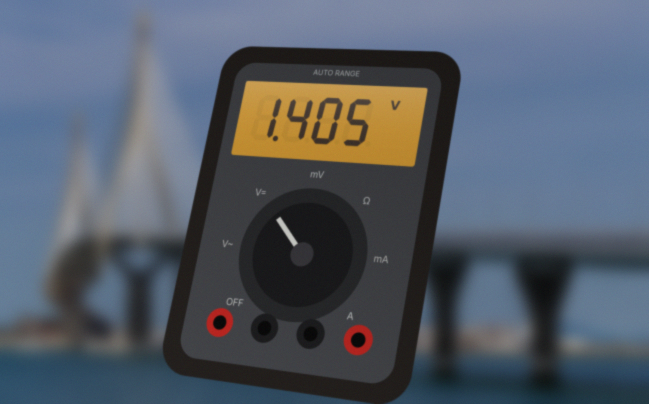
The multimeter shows **1.405** V
